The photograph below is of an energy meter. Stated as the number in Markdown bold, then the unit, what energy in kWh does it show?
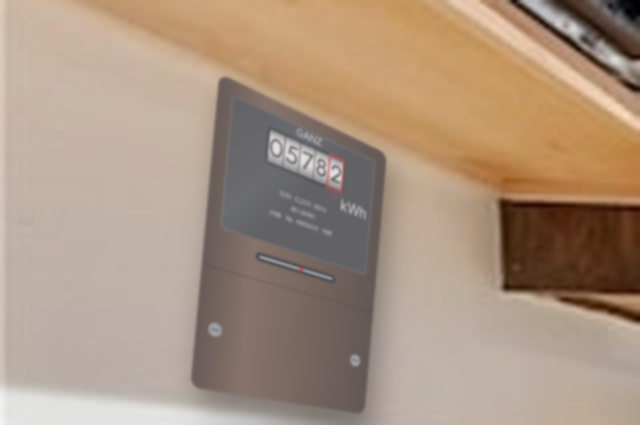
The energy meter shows **578.2** kWh
